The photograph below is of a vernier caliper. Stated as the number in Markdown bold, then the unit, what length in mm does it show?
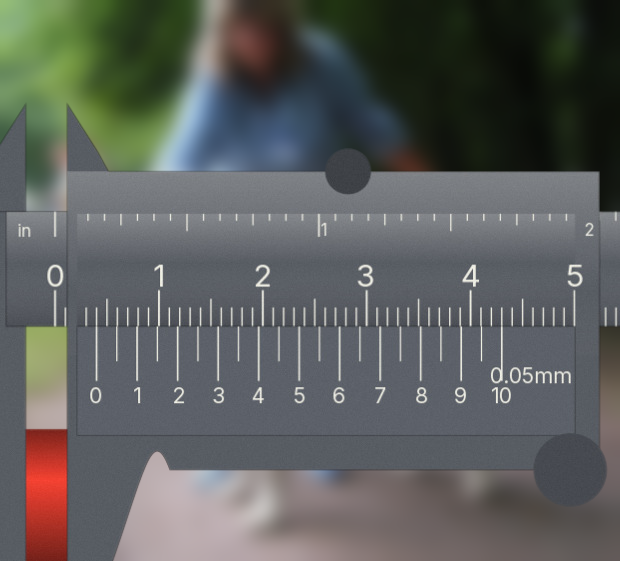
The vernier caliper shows **4.0** mm
